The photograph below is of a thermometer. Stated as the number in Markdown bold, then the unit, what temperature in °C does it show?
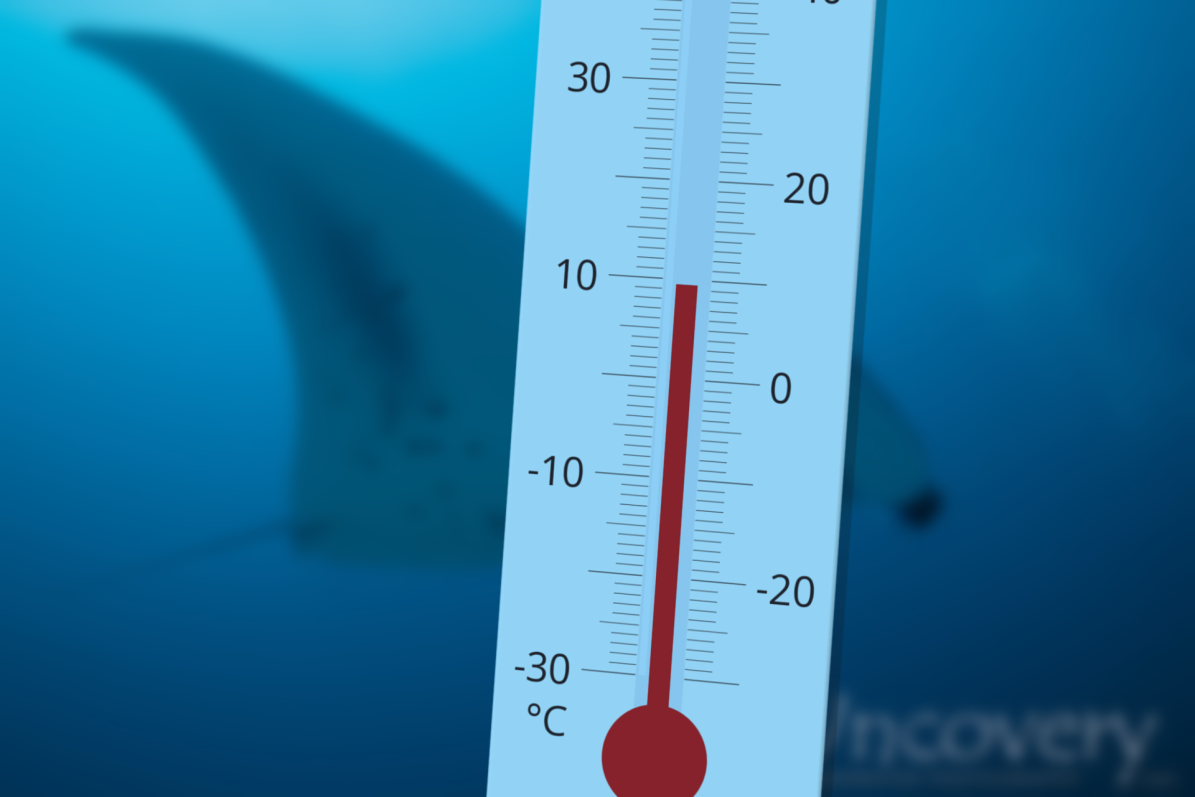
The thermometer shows **9.5** °C
